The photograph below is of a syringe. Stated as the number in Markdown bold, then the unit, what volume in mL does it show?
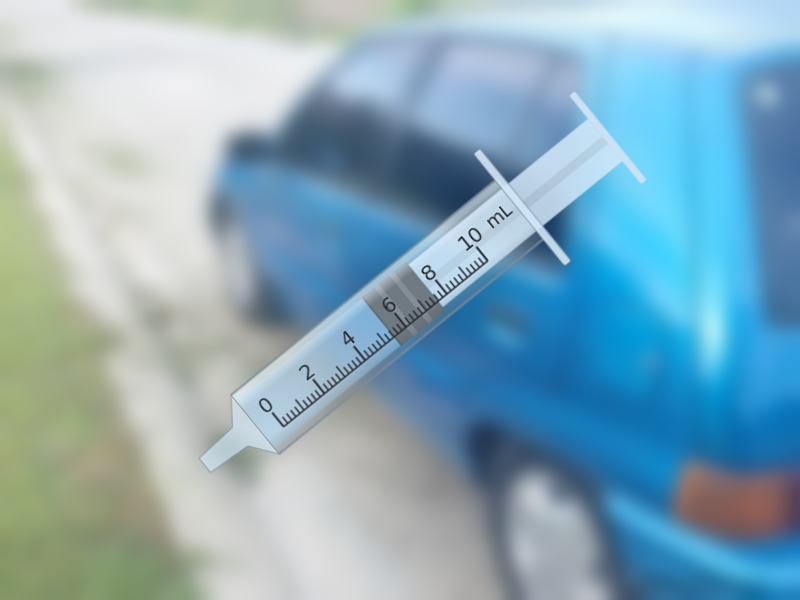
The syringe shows **5.4** mL
